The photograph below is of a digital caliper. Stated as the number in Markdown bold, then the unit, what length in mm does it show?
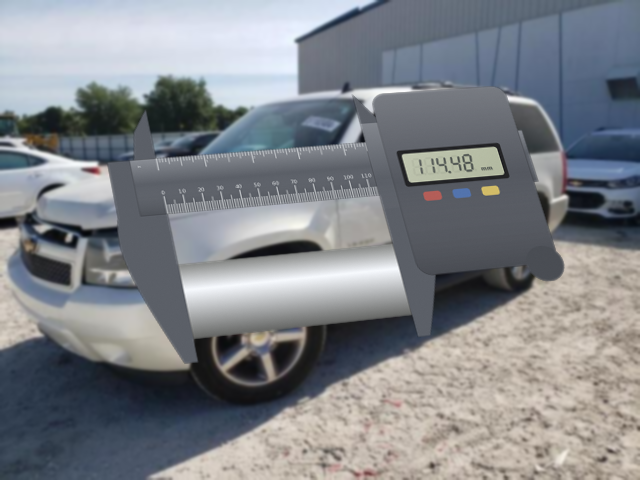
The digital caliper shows **114.48** mm
